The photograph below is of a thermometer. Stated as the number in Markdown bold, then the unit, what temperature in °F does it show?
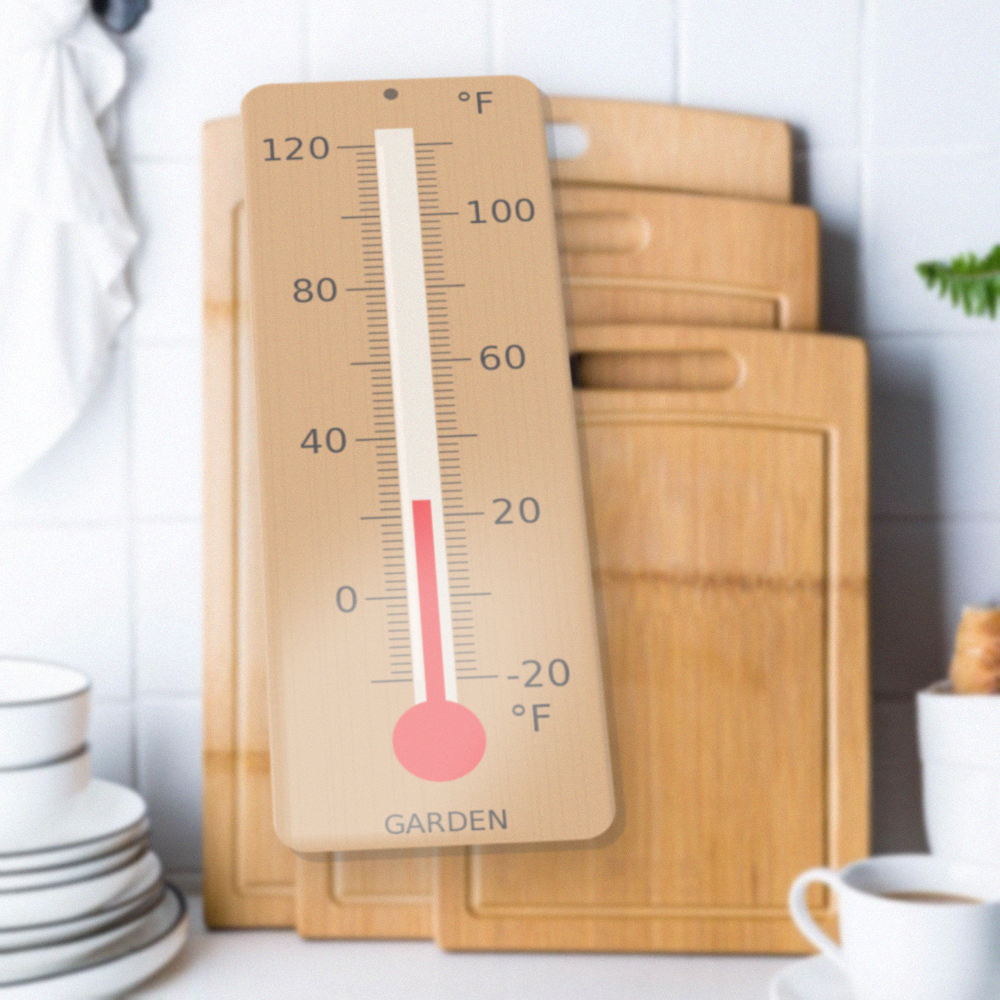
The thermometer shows **24** °F
